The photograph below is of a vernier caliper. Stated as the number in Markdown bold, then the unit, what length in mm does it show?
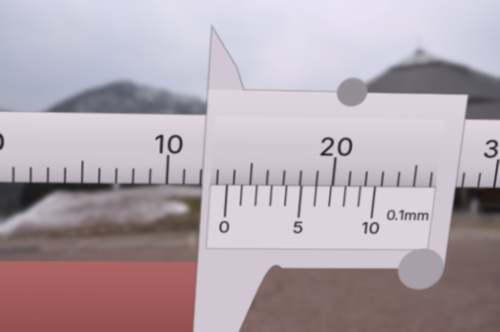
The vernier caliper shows **13.6** mm
